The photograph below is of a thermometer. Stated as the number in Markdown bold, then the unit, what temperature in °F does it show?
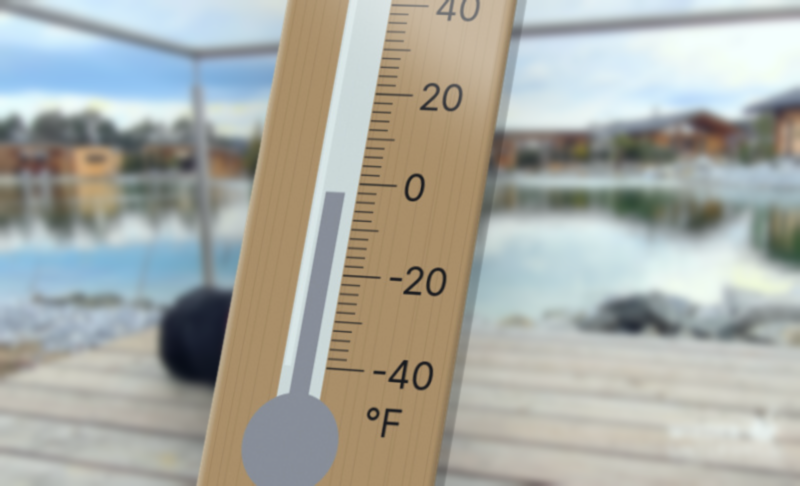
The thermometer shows **-2** °F
